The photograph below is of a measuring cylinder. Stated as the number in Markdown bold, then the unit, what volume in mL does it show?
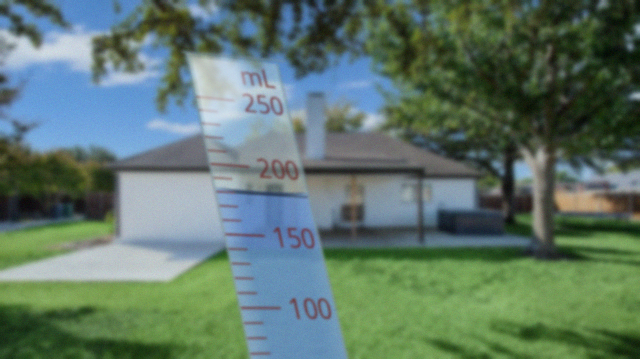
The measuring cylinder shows **180** mL
